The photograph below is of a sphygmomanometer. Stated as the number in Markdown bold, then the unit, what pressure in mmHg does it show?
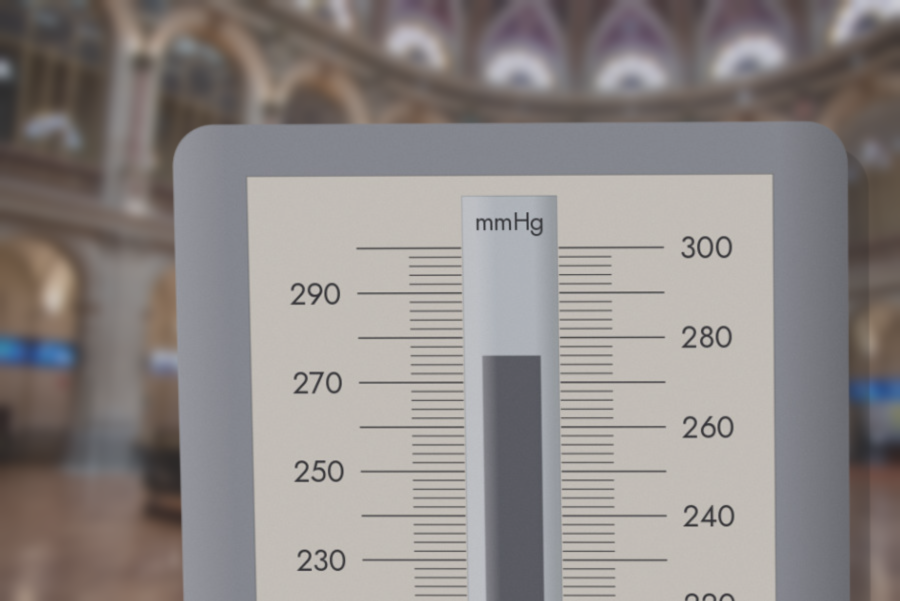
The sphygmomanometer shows **276** mmHg
